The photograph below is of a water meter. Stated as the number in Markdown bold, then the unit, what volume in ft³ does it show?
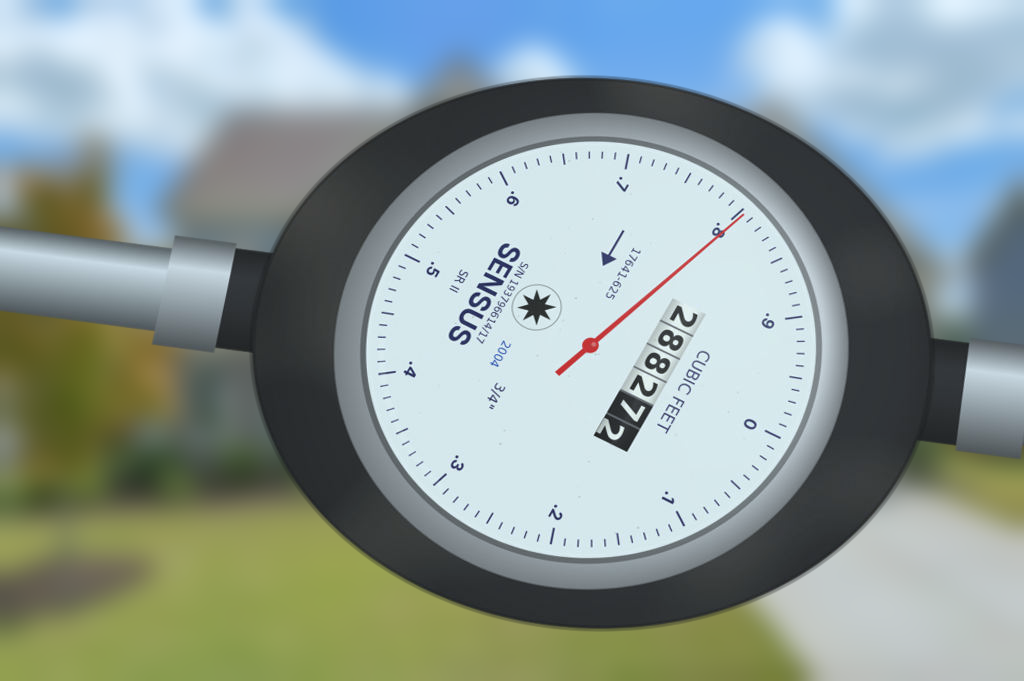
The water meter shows **288271.80** ft³
